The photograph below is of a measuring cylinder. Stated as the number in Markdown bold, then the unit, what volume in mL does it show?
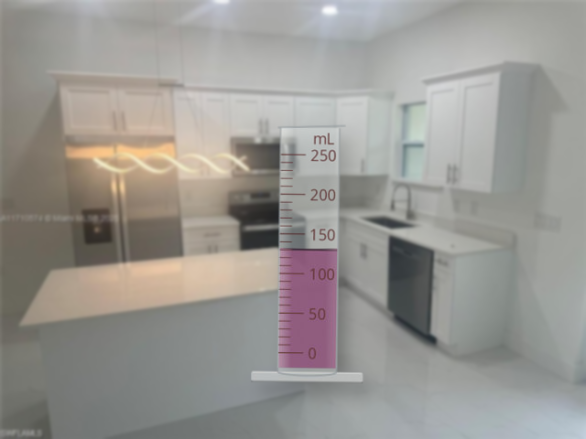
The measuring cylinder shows **130** mL
